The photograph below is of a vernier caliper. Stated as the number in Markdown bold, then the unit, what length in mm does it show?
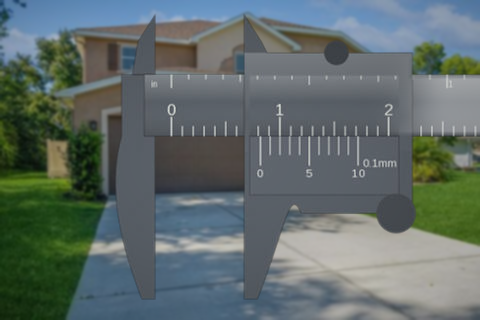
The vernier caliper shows **8.2** mm
